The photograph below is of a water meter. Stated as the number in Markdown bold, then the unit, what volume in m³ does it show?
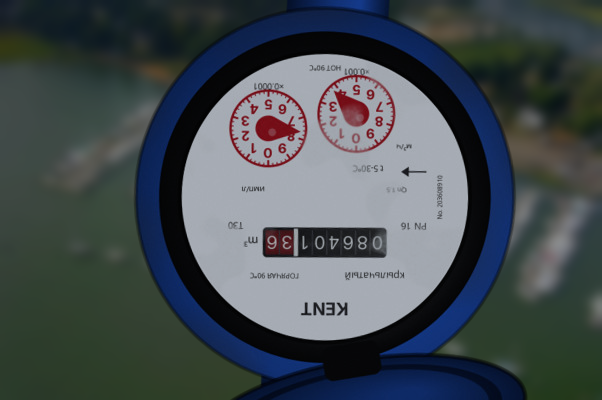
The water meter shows **86401.3637** m³
